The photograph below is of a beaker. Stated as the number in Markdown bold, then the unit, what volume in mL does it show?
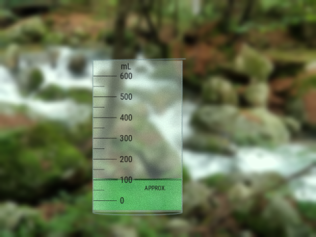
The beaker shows **100** mL
